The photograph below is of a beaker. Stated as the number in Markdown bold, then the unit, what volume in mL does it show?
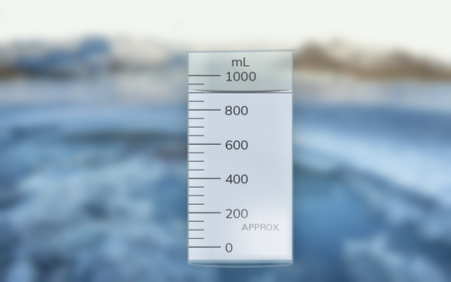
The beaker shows **900** mL
